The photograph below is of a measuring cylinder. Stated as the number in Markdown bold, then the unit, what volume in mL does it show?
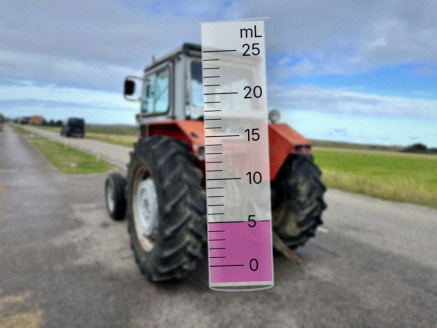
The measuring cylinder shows **5** mL
